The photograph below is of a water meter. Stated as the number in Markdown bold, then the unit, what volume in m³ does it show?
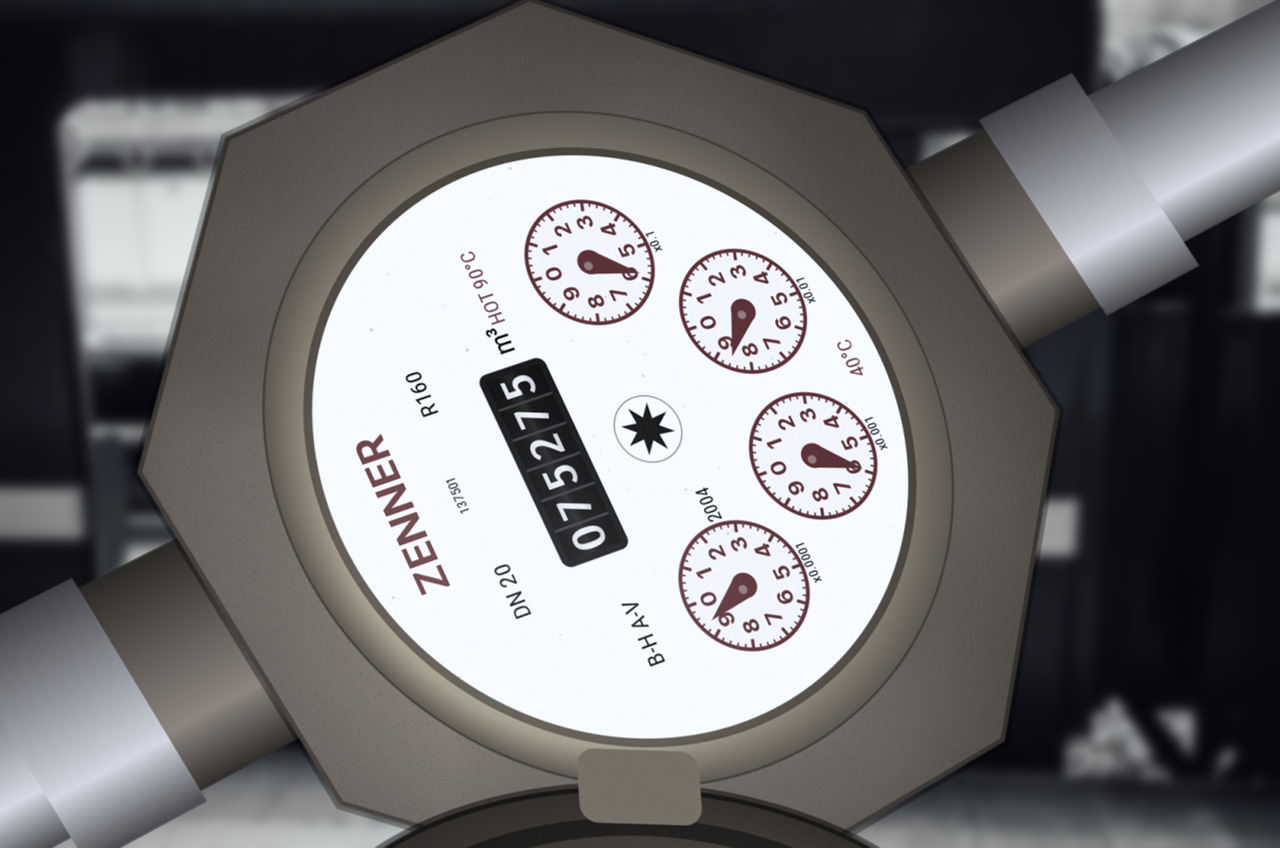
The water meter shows **75275.5859** m³
